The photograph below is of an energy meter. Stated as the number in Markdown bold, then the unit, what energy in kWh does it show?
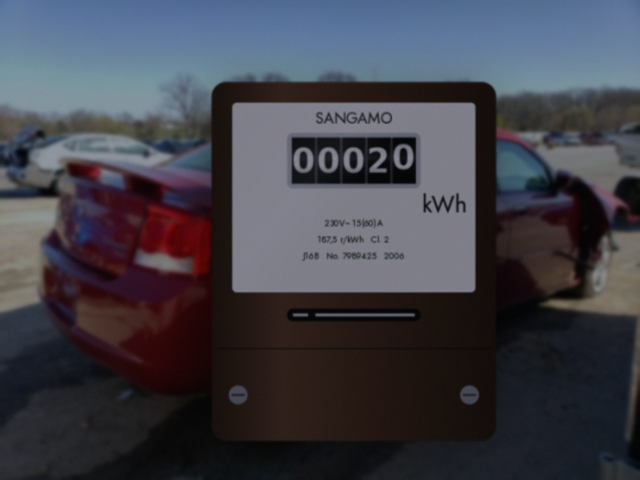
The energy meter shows **20** kWh
